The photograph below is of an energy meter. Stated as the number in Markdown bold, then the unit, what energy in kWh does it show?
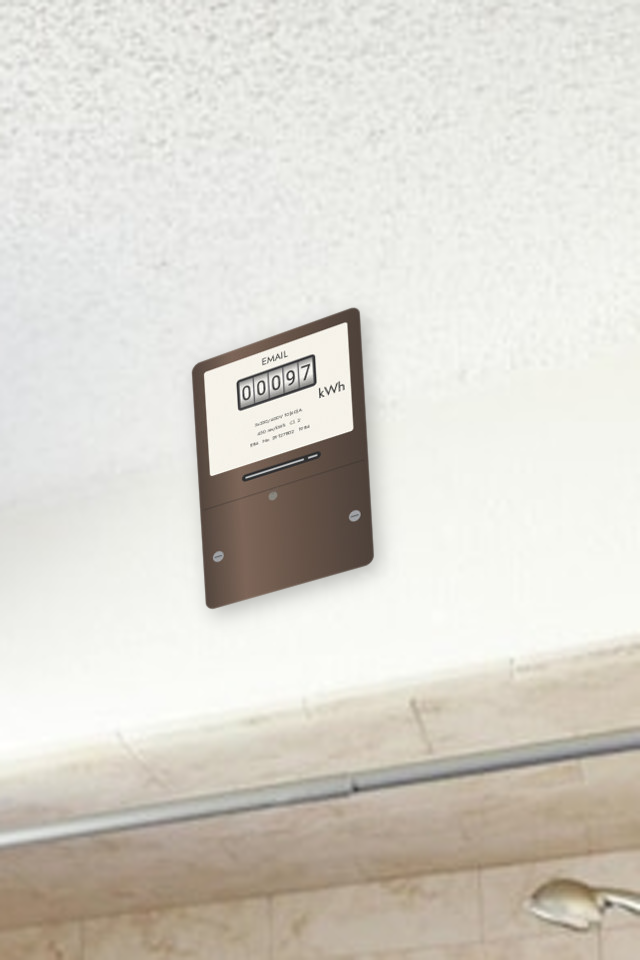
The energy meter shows **97** kWh
